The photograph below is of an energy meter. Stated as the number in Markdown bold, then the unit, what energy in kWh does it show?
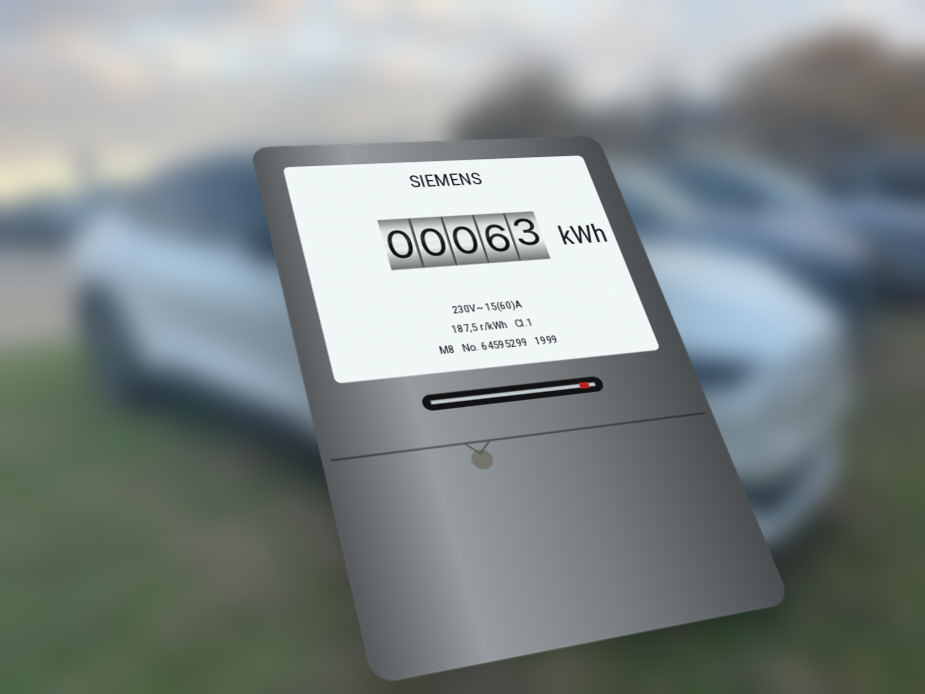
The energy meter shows **63** kWh
